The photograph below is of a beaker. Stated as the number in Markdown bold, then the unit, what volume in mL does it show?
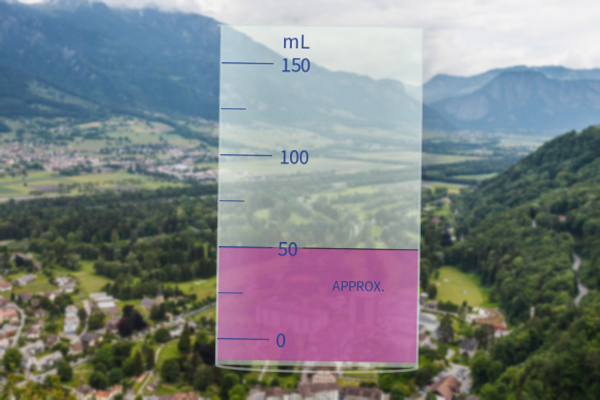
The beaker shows **50** mL
